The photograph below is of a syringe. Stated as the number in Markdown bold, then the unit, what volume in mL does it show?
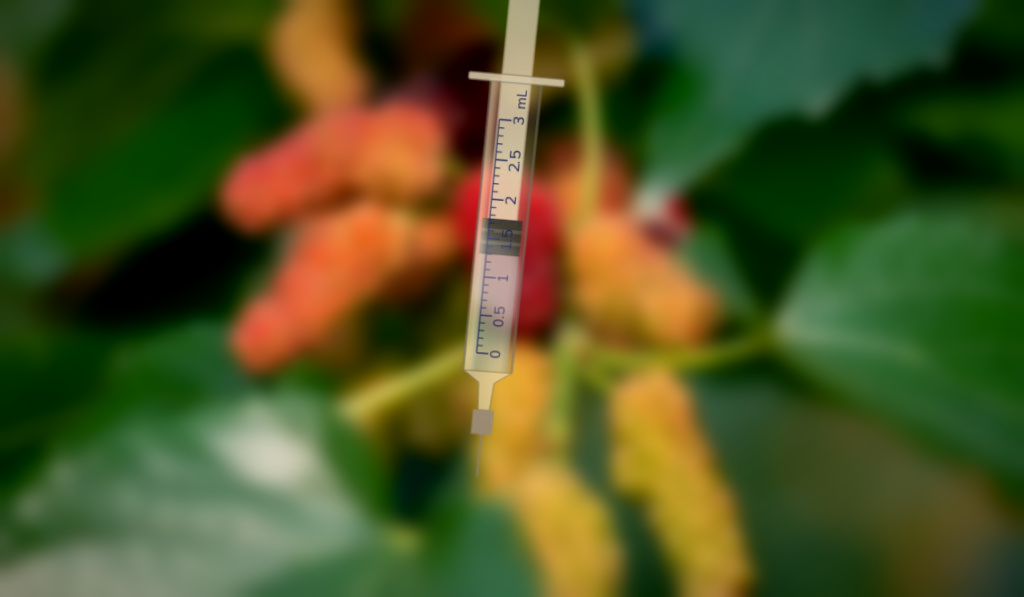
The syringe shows **1.3** mL
